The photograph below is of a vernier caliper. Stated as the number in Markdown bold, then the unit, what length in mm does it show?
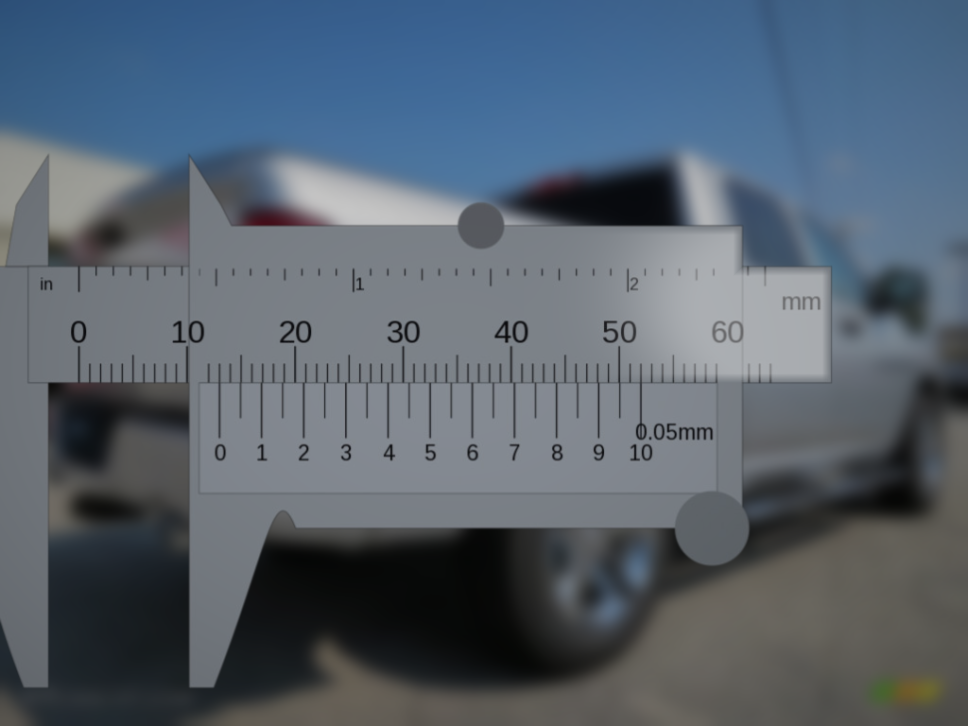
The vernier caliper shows **13.0** mm
